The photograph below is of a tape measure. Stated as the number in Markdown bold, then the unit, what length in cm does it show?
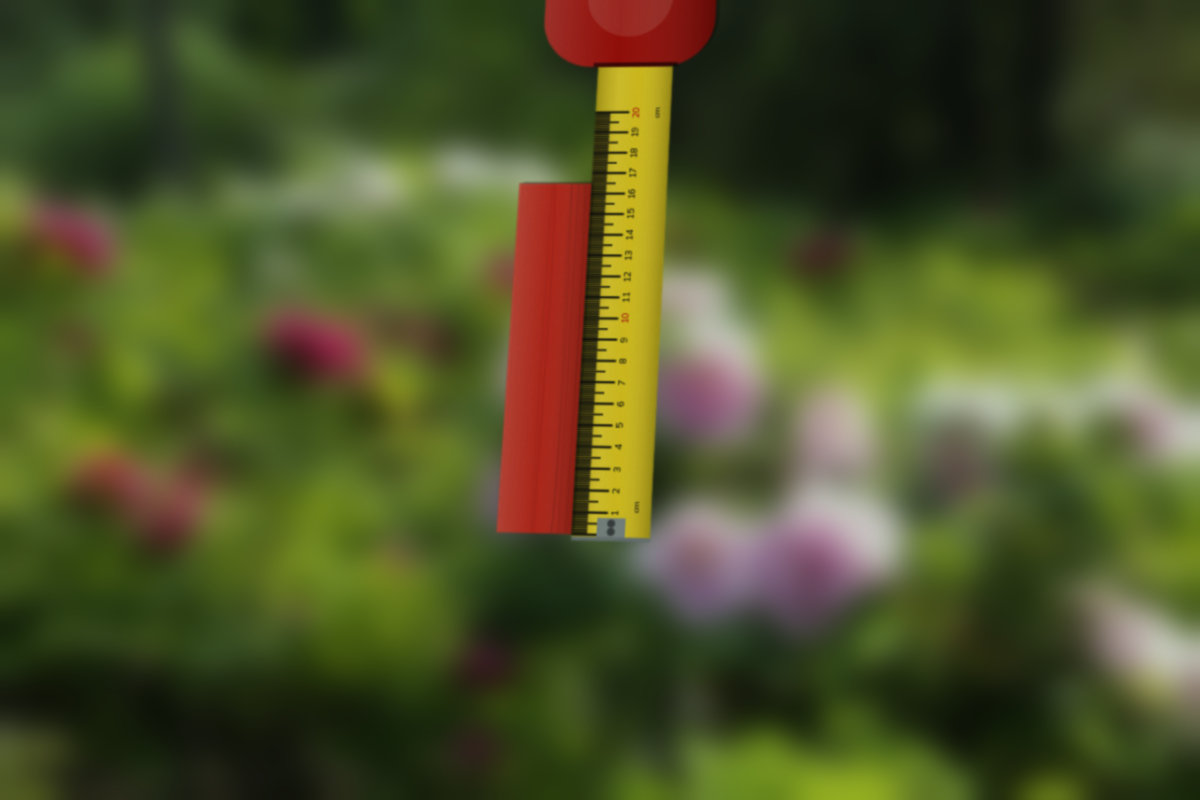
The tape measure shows **16.5** cm
